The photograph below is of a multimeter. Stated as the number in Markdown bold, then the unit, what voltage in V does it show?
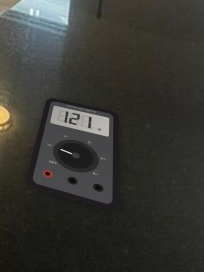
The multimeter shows **121** V
